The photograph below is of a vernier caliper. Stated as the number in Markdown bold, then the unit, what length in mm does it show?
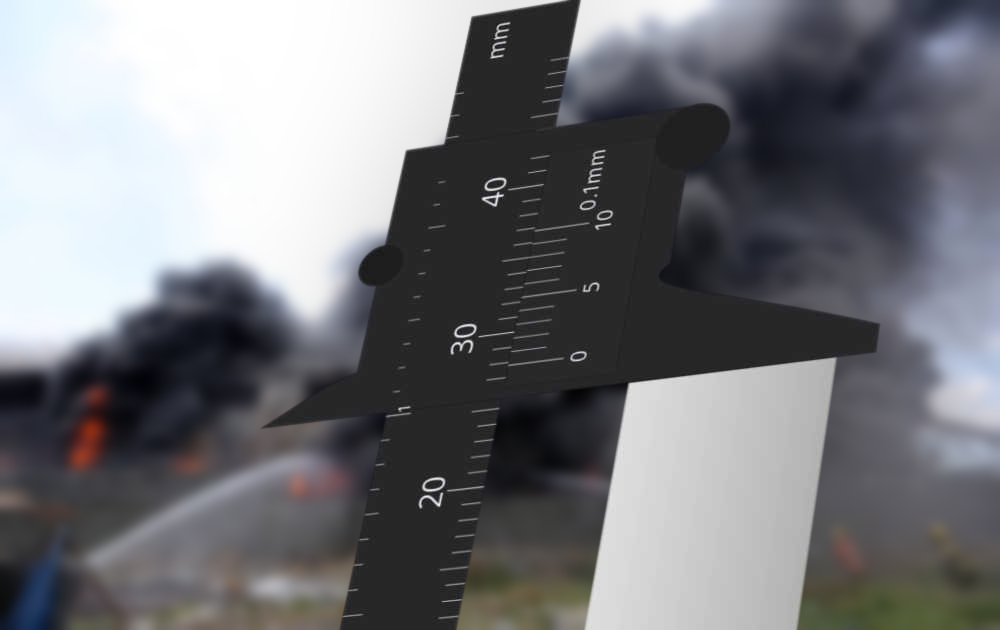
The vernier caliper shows **27.8** mm
